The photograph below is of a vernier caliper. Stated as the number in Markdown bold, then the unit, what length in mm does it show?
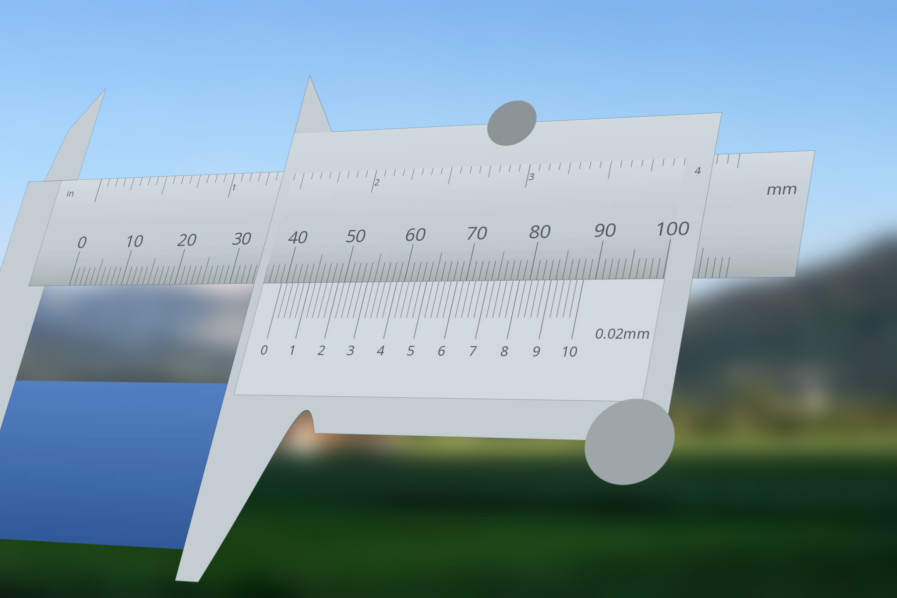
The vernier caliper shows **39.2** mm
